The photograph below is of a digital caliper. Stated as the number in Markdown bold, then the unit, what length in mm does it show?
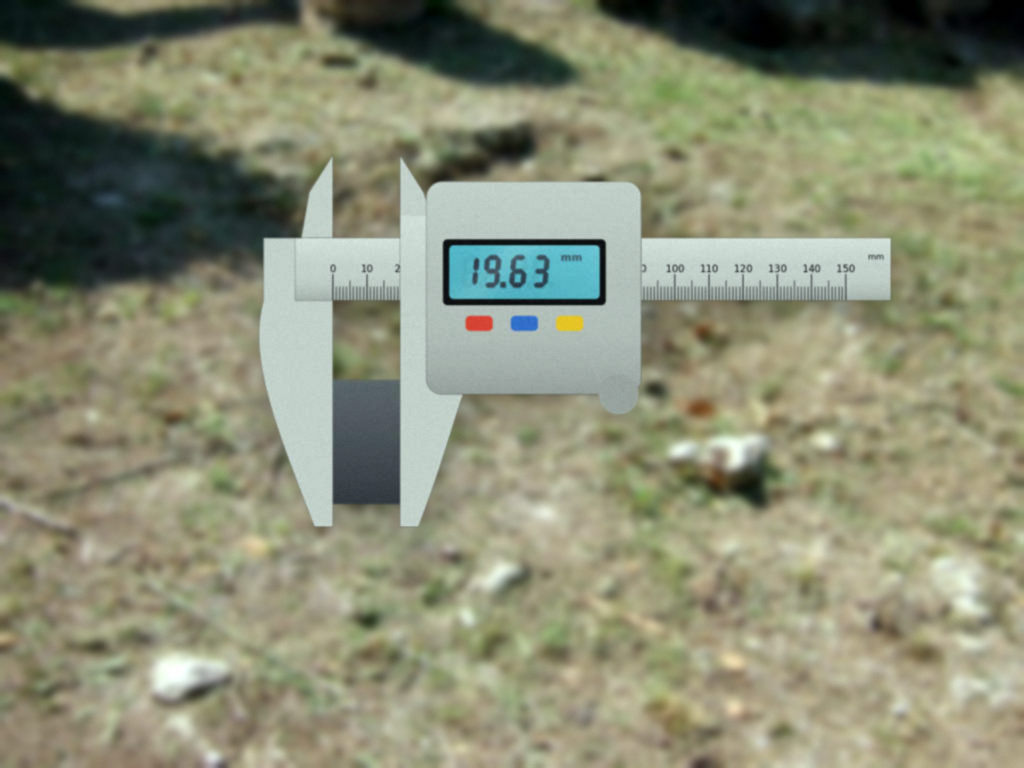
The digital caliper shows **19.63** mm
